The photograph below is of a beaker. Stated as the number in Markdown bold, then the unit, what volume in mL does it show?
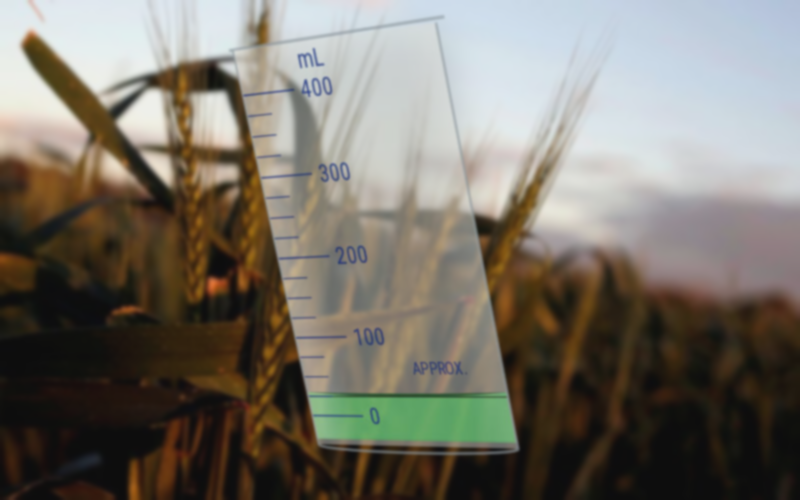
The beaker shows **25** mL
